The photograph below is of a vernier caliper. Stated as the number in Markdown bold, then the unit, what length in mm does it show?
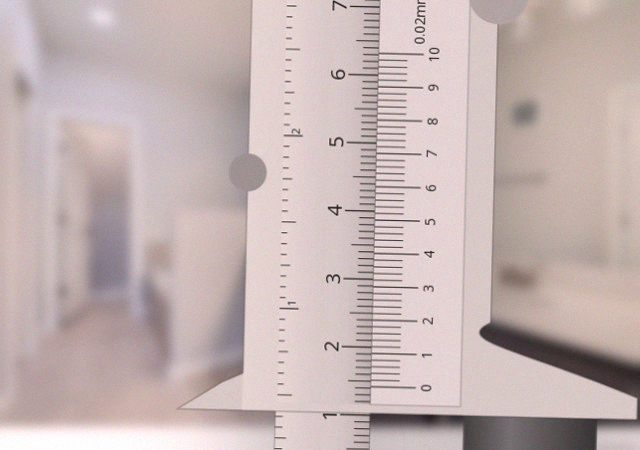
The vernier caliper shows **14.2** mm
